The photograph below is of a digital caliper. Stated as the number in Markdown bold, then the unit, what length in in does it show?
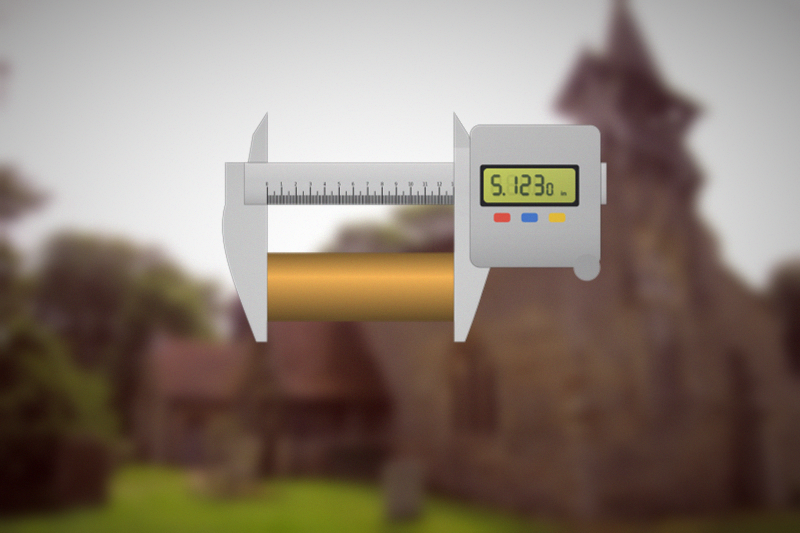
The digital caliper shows **5.1230** in
